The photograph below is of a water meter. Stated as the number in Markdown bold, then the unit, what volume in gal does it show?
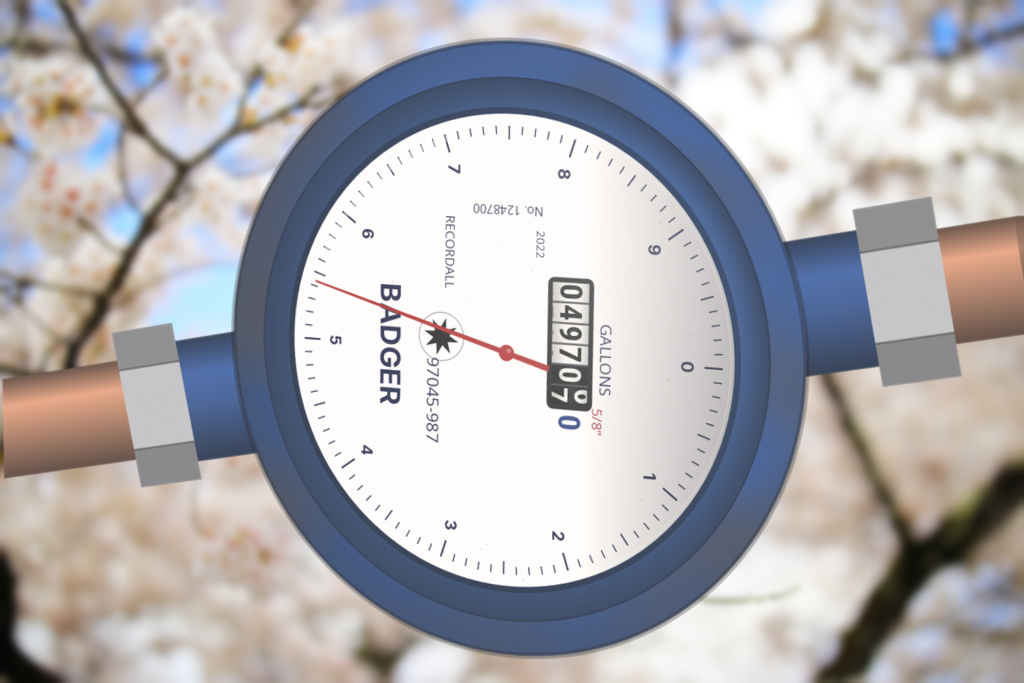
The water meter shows **497065.4** gal
